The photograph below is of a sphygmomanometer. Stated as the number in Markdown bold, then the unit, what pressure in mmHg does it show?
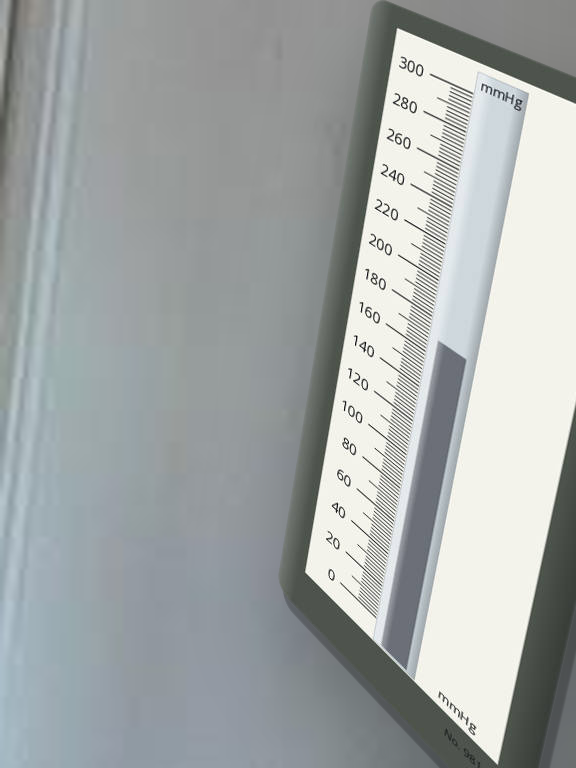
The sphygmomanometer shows **170** mmHg
